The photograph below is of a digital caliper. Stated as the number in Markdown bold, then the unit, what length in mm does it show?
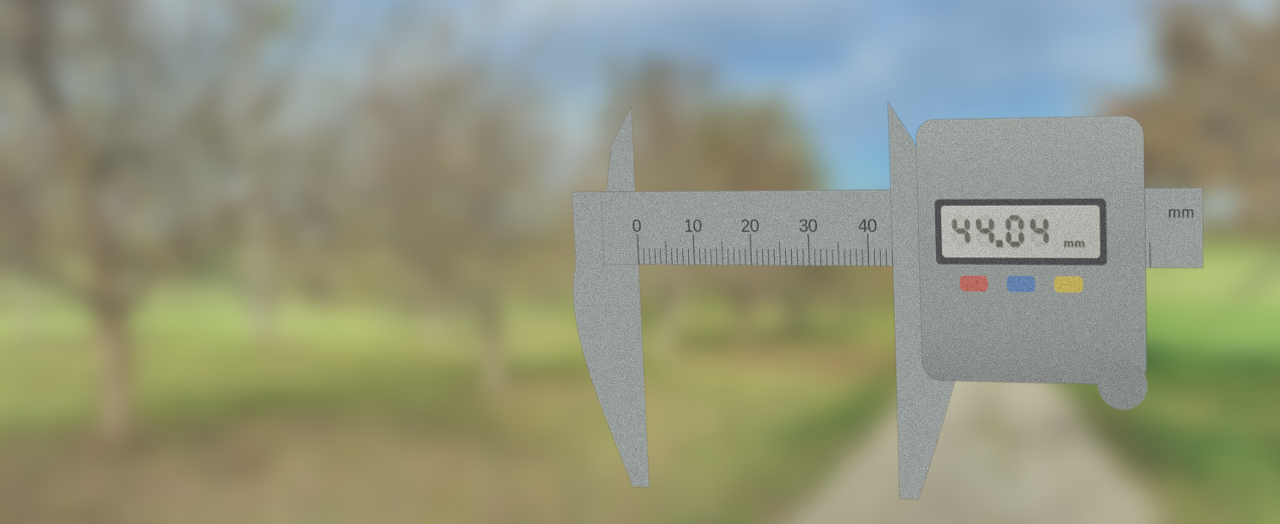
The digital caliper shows **44.04** mm
